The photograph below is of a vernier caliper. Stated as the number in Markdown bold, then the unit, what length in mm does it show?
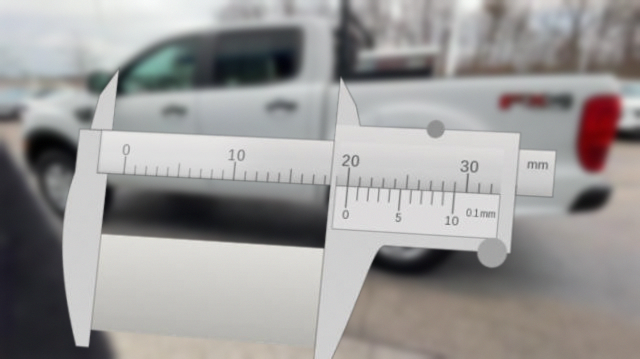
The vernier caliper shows **20.0** mm
